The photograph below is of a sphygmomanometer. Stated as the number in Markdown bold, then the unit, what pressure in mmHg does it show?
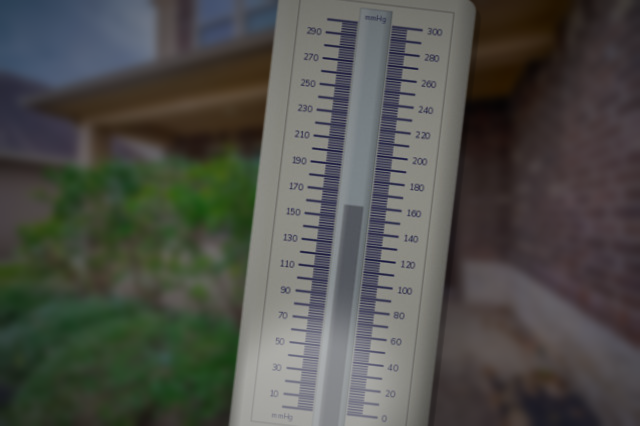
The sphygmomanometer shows **160** mmHg
